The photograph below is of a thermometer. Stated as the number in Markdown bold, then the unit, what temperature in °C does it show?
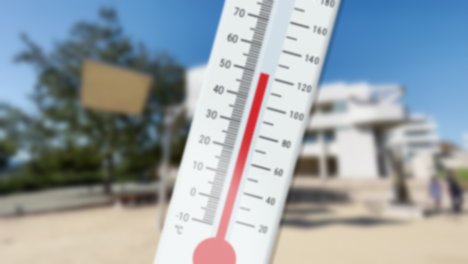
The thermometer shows **50** °C
